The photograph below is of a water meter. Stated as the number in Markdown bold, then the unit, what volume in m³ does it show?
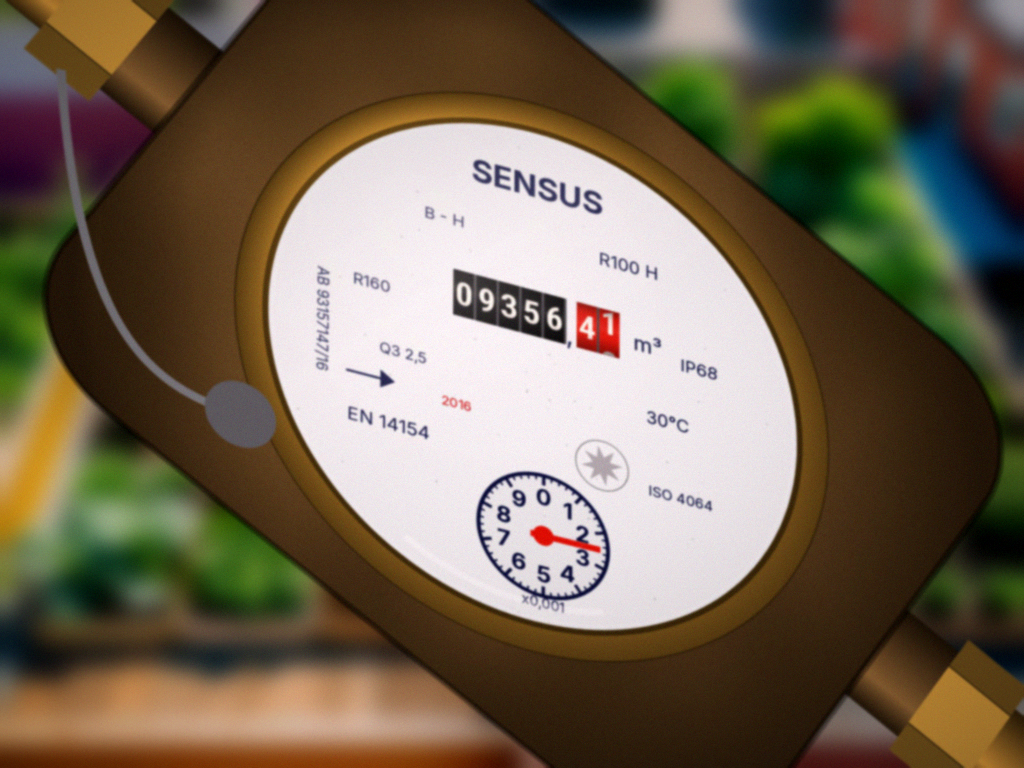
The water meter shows **9356.412** m³
